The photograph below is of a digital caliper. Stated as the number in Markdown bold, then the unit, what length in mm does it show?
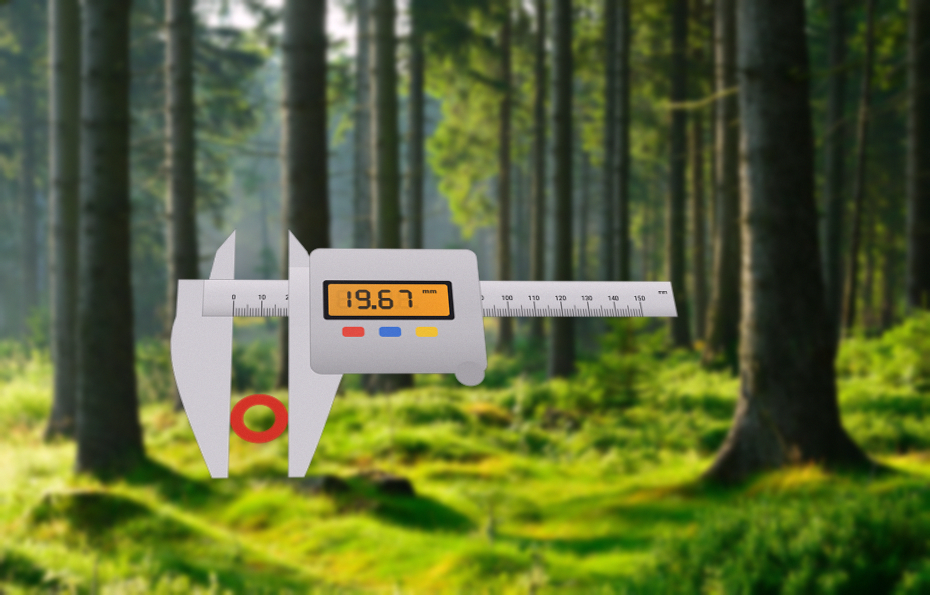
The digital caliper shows **19.67** mm
